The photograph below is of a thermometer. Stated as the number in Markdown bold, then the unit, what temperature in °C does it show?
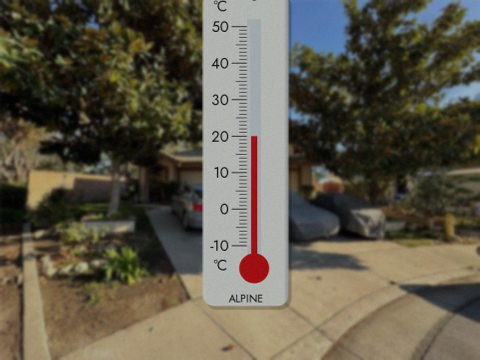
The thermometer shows **20** °C
